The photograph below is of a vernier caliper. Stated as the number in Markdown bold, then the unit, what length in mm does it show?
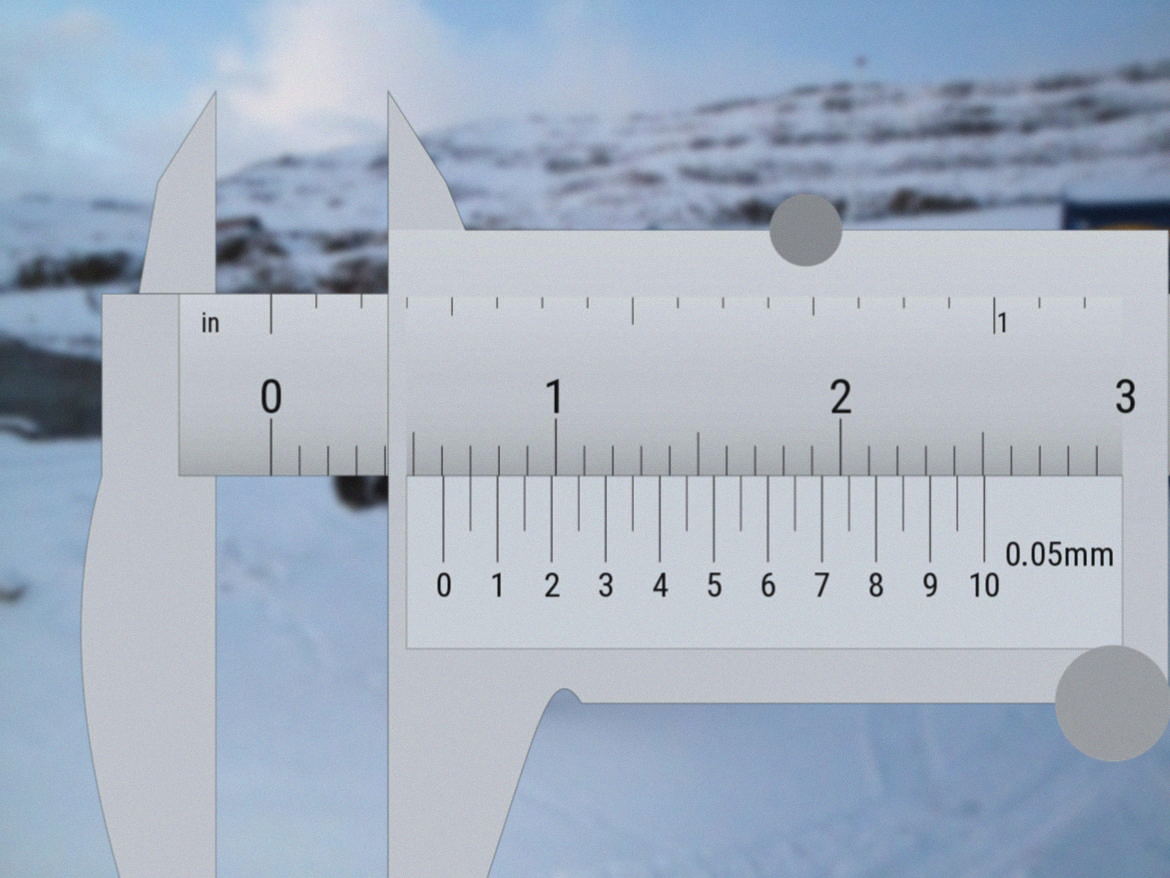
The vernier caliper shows **6.05** mm
